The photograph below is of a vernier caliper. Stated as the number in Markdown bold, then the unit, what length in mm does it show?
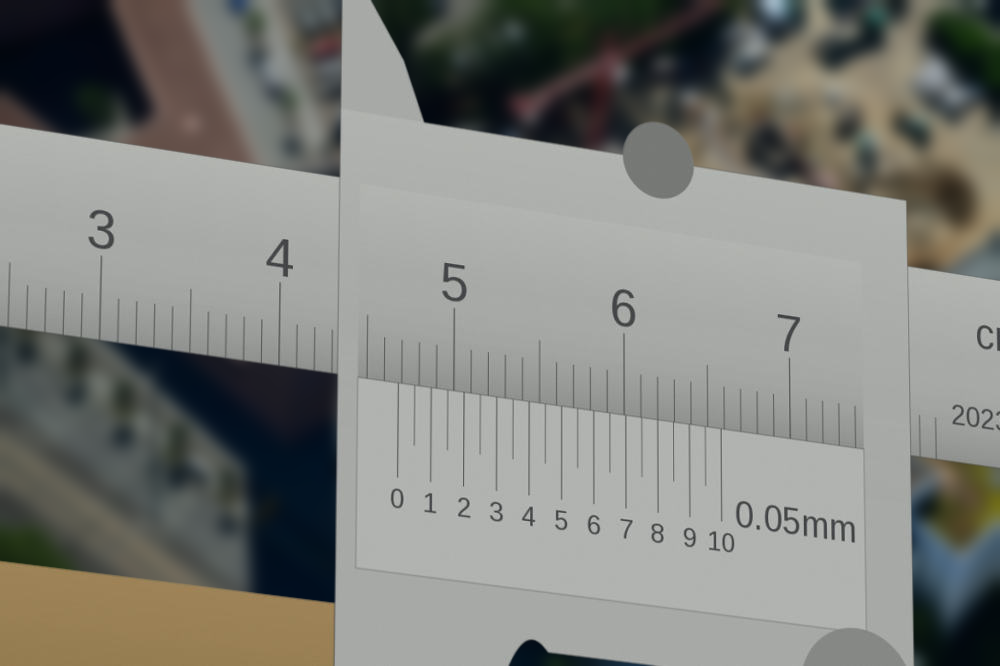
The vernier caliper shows **46.8** mm
